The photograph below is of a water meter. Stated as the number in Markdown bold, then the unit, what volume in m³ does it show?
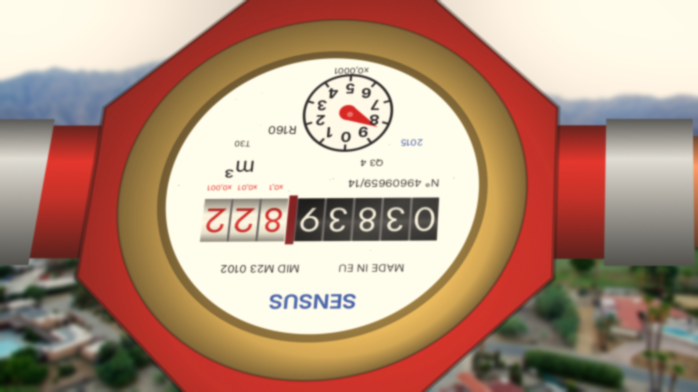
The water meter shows **3839.8228** m³
